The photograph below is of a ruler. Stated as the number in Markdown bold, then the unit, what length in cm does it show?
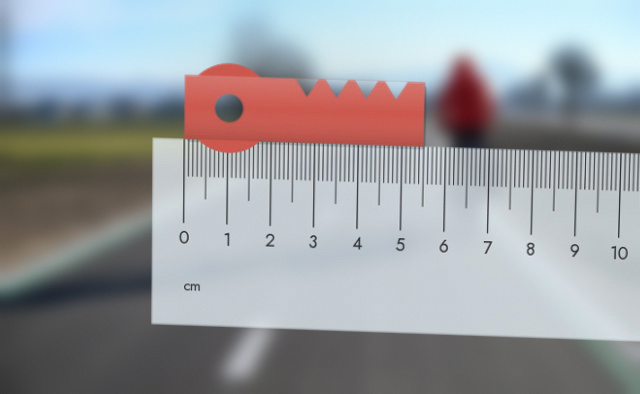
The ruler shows **5.5** cm
